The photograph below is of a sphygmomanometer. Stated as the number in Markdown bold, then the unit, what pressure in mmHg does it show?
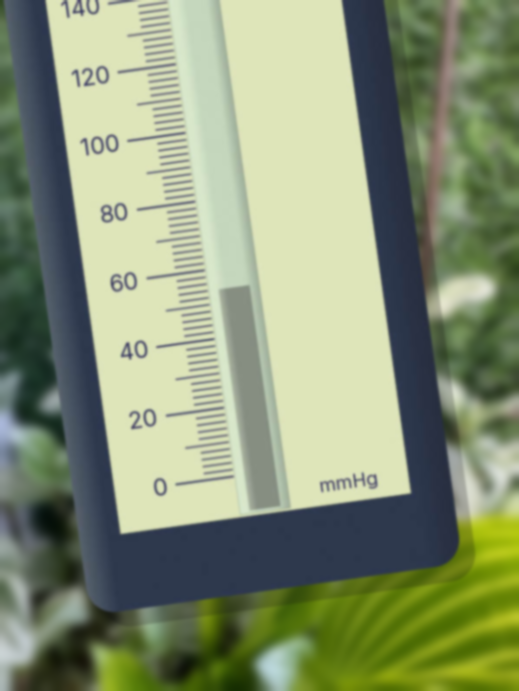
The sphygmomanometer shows **54** mmHg
